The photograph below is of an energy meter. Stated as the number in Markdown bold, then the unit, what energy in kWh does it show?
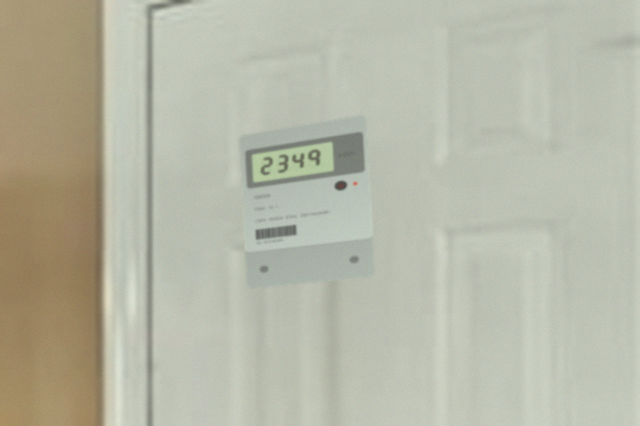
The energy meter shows **2349** kWh
